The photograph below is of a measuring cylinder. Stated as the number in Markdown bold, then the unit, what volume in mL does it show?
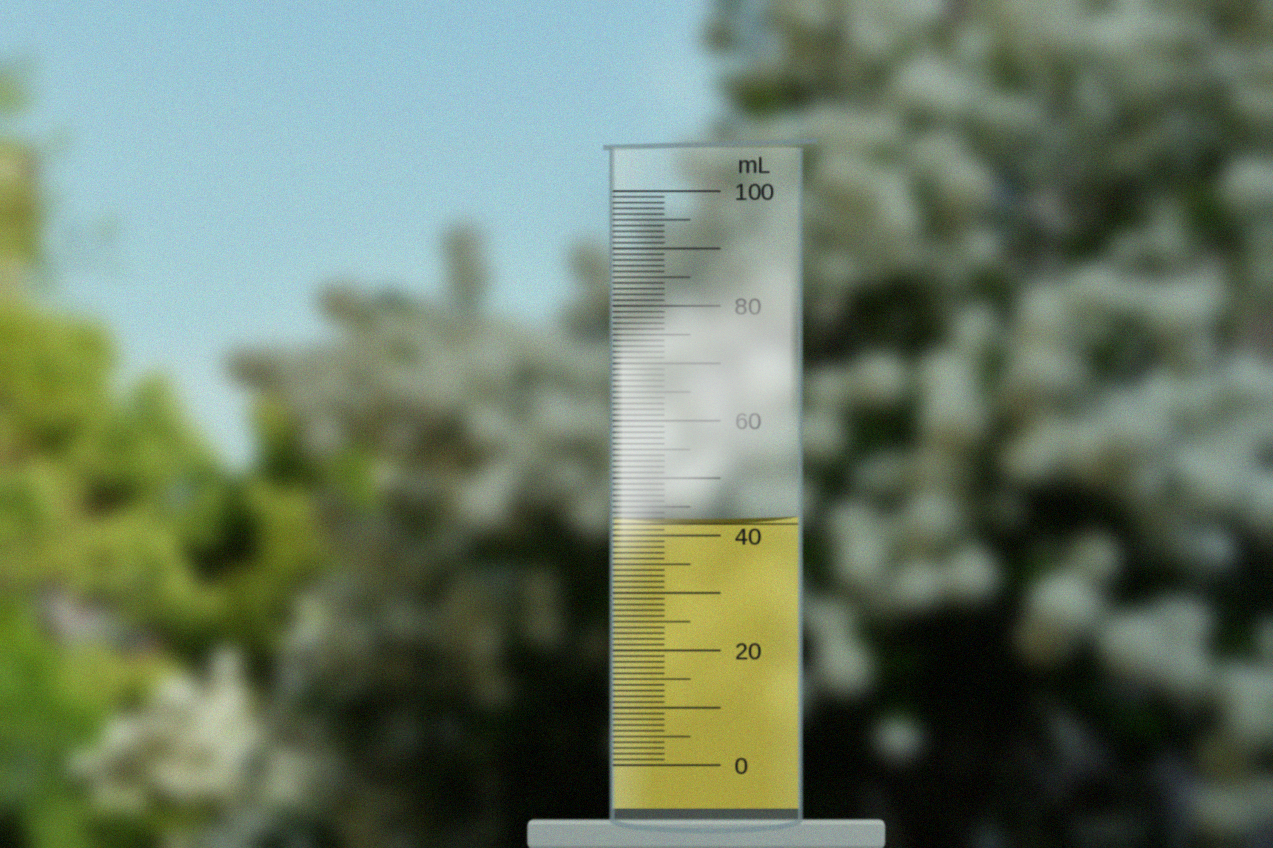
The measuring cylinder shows **42** mL
